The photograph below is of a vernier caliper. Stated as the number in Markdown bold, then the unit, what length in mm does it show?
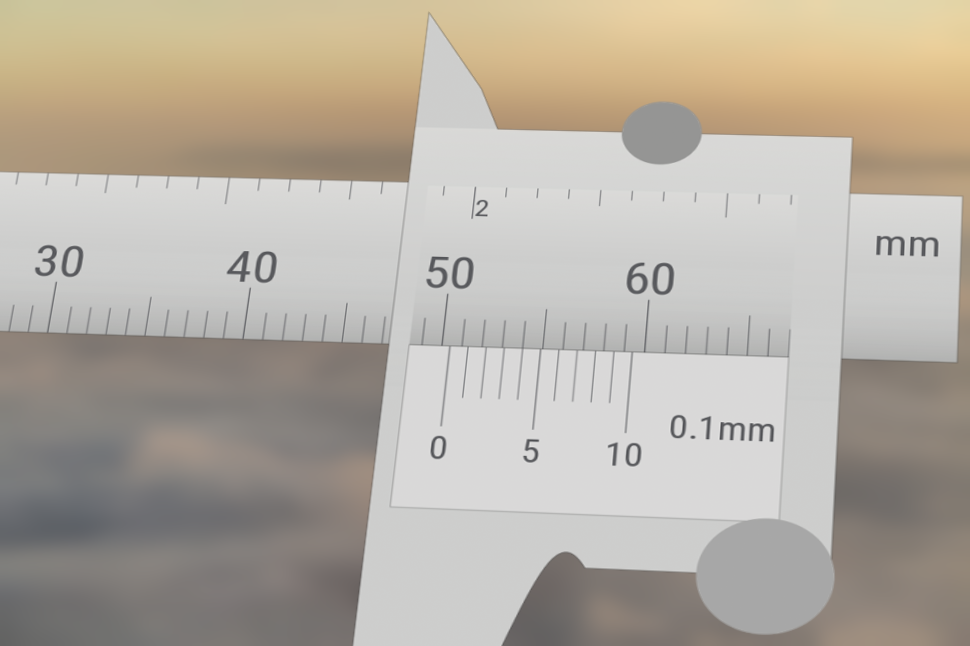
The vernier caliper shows **50.4** mm
